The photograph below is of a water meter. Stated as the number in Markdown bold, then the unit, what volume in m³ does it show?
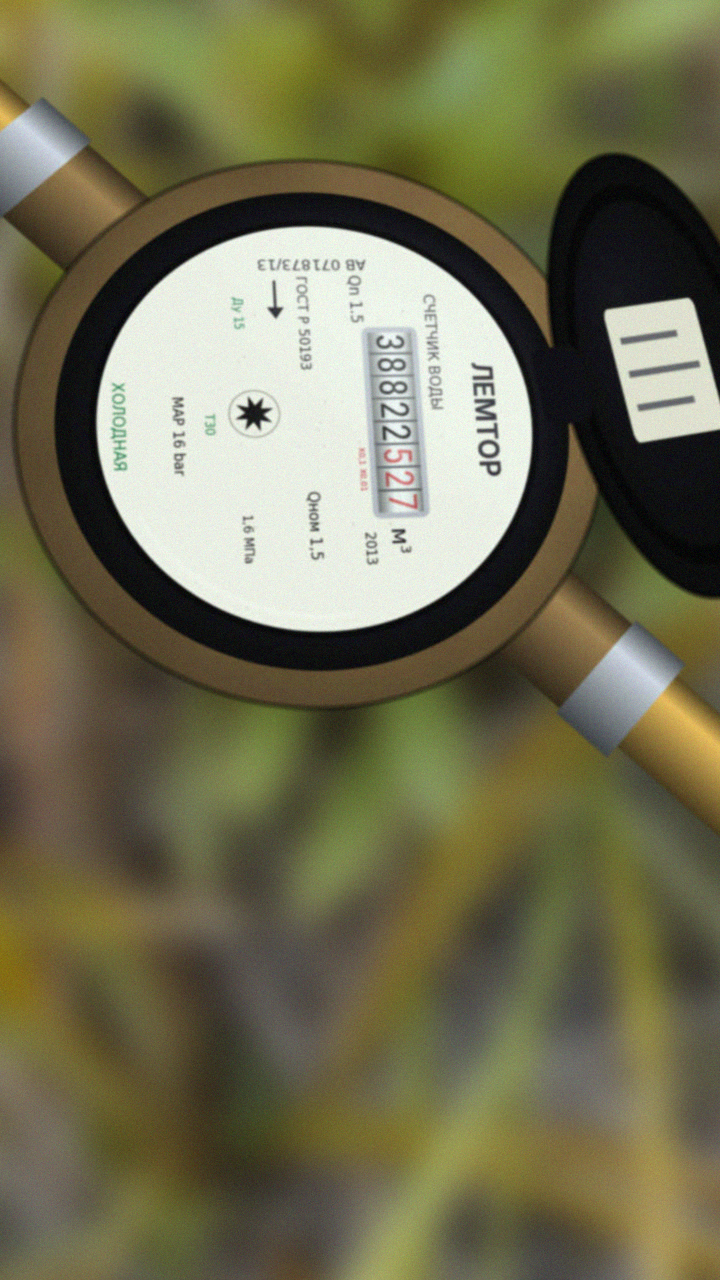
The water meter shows **38822.527** m³
